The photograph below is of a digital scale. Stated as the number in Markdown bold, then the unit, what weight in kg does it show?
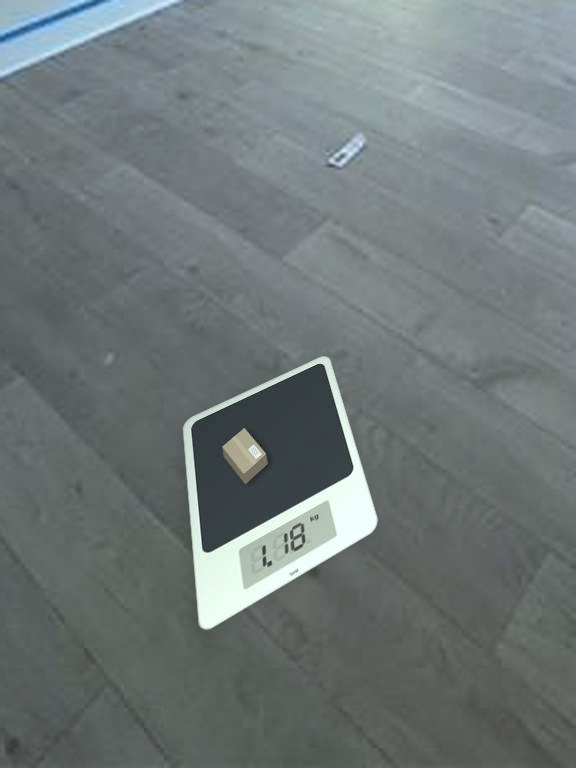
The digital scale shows **1.18** kg
